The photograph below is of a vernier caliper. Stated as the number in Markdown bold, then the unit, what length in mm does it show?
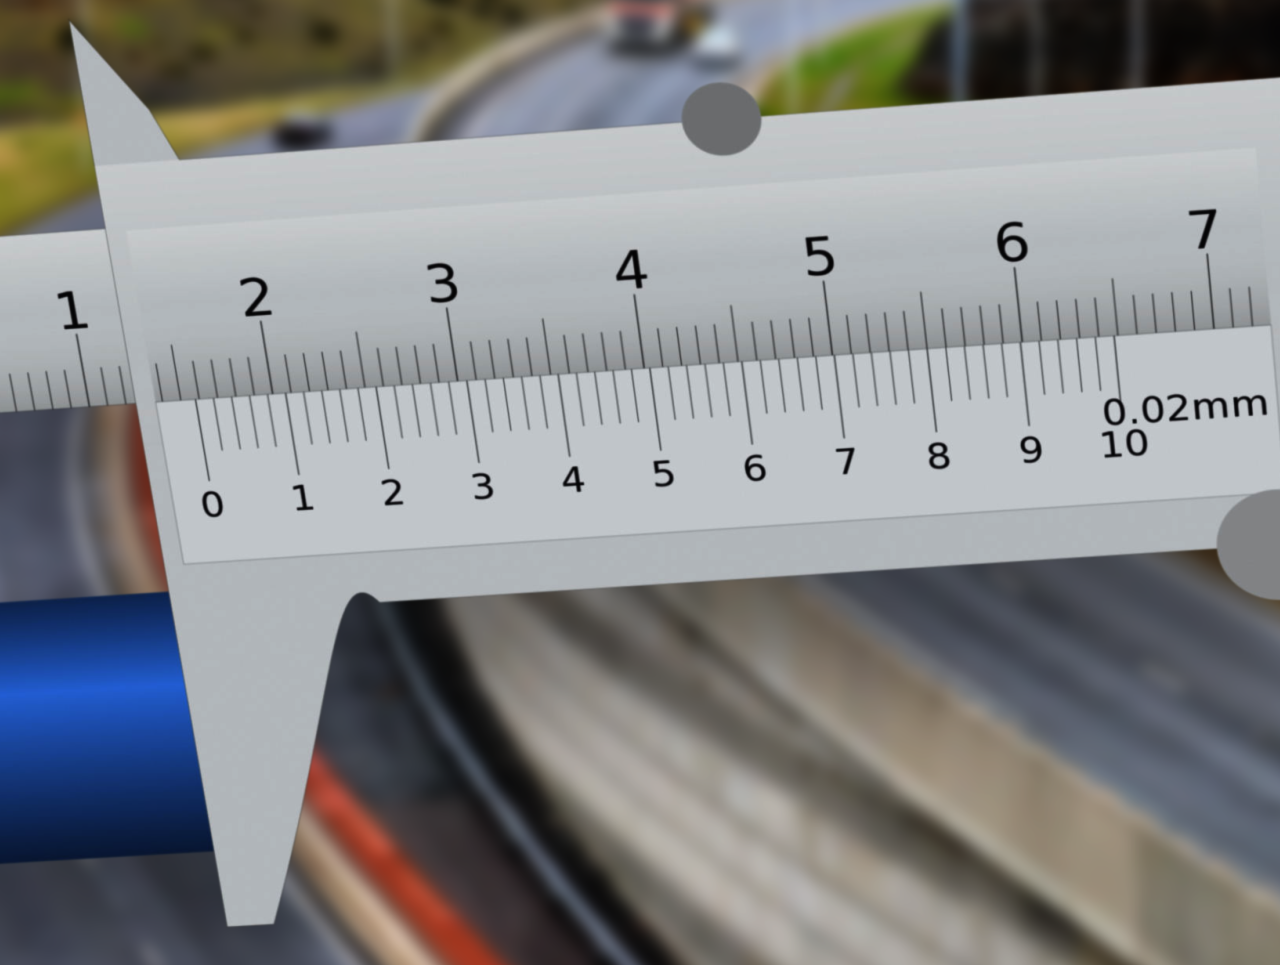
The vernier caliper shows **15.8** mm
